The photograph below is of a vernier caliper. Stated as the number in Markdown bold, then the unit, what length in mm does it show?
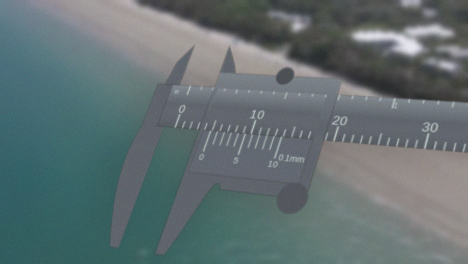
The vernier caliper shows **4.8** mm
